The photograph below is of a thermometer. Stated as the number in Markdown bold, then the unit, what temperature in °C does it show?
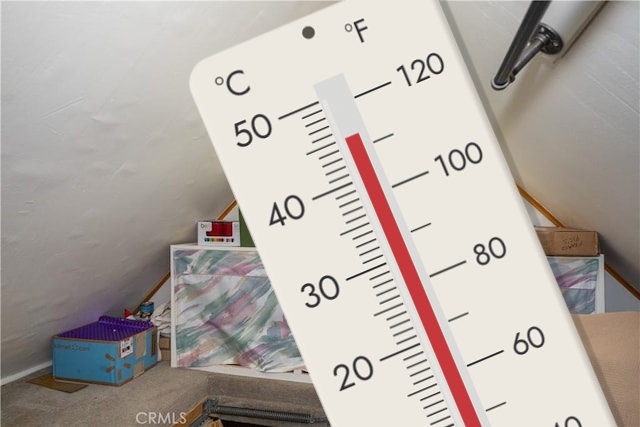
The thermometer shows **45** °C
